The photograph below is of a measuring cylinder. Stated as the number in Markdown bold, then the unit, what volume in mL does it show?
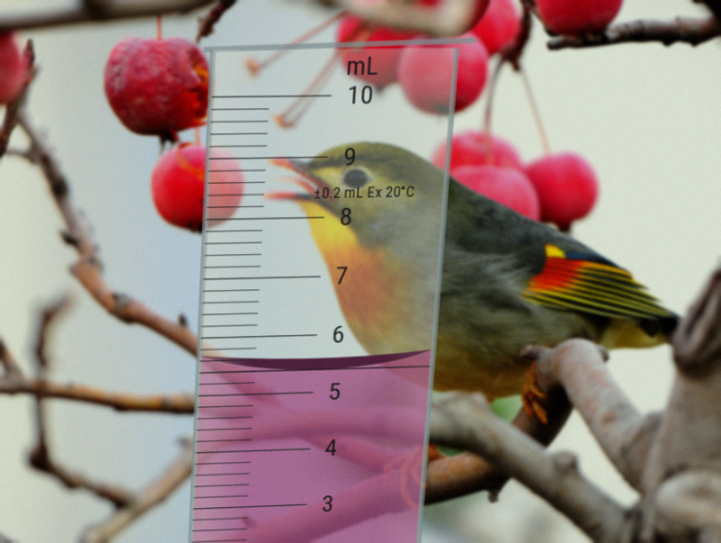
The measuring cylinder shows **5.4** mL
